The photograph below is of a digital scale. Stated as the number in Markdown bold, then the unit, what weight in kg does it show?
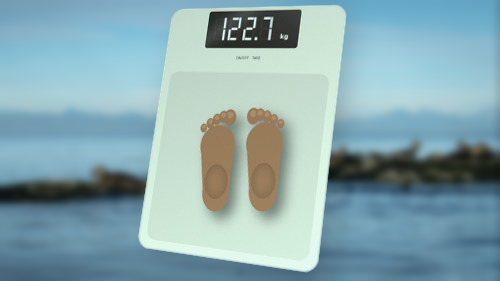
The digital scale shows **122.7** kg
